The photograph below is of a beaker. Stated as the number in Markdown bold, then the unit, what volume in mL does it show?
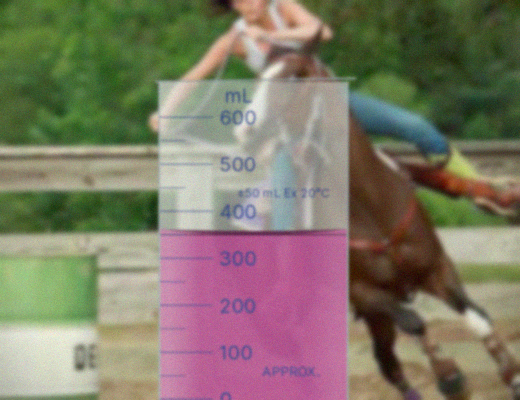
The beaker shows **350** mL
